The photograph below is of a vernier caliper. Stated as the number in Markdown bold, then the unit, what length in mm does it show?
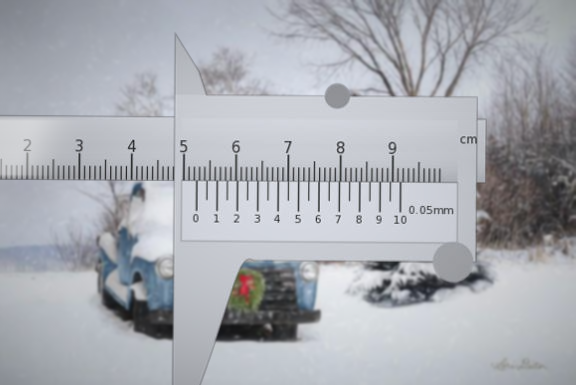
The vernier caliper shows **52.5** mm
